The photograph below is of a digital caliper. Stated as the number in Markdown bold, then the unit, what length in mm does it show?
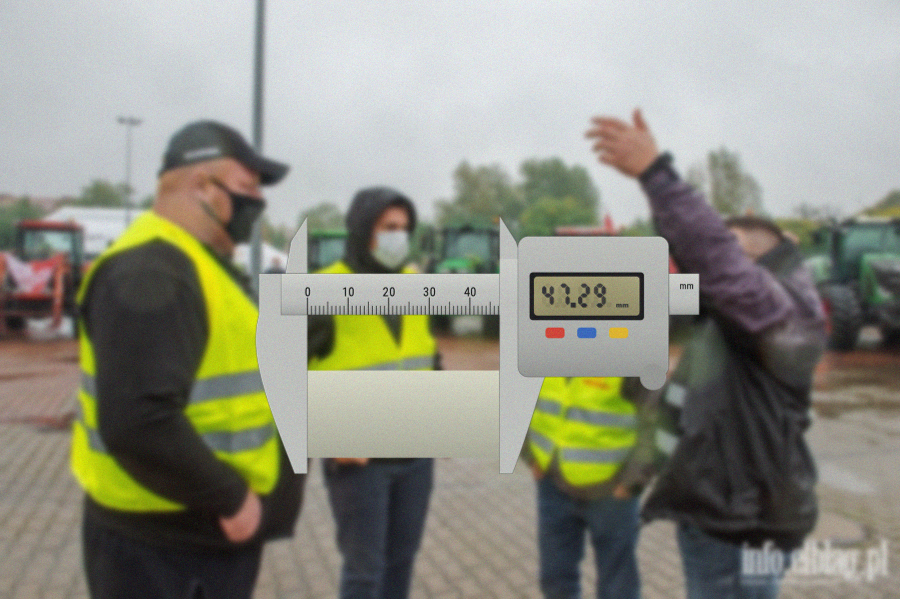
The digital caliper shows **47.29** mm
